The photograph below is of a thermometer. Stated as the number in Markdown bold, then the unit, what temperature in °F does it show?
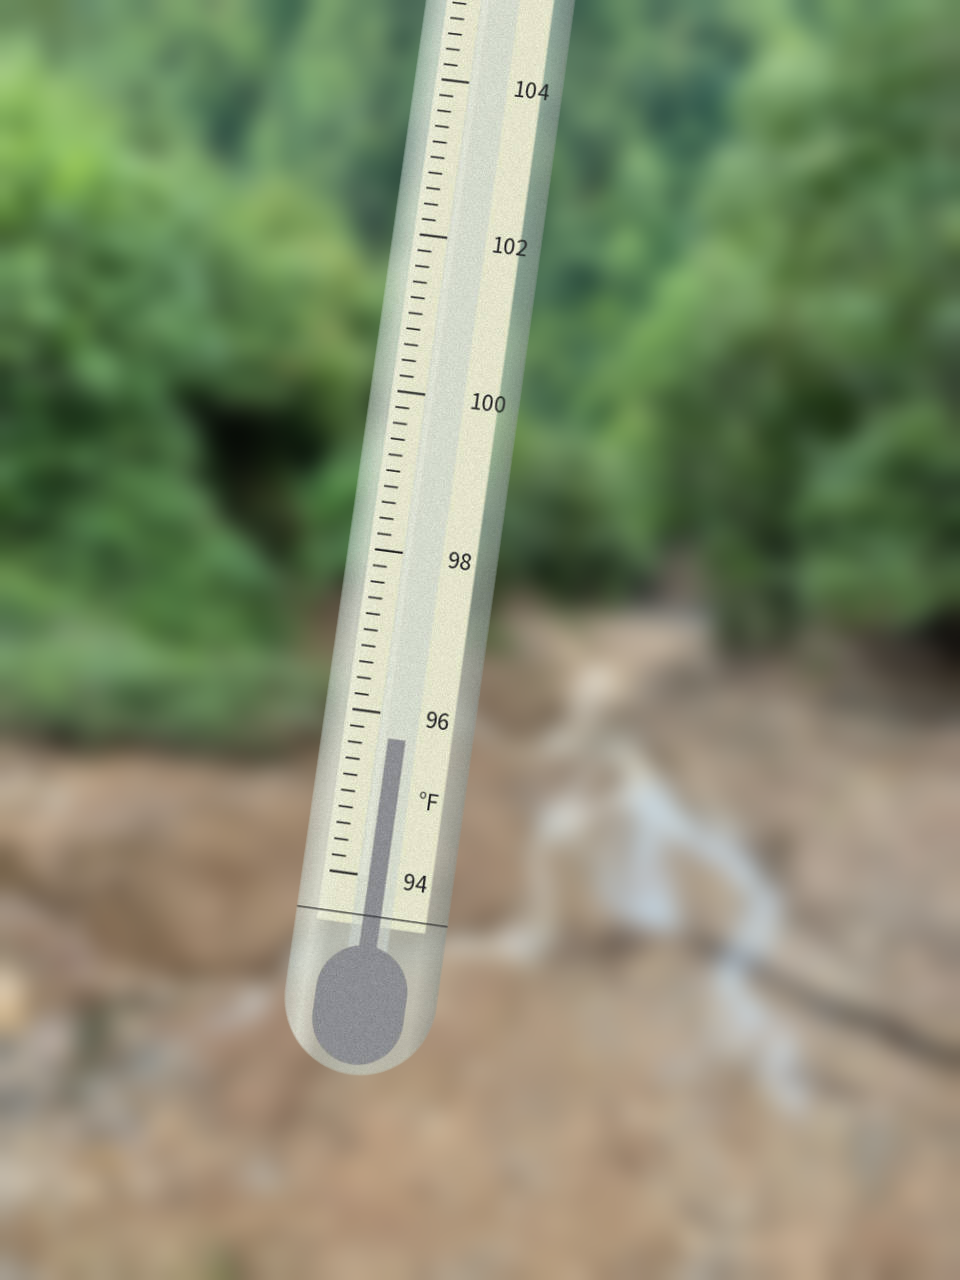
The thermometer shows **95.7** °F
